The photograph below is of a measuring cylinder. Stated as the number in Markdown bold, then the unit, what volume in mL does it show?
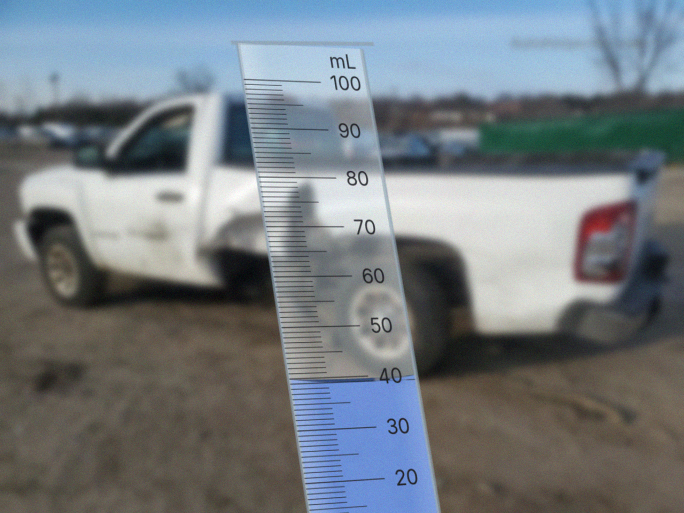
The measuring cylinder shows **39** mL
